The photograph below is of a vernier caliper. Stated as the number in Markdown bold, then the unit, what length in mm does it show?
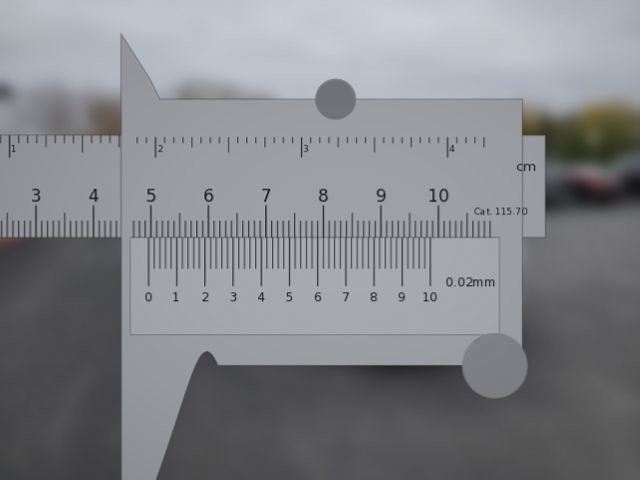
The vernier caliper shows **49.6** mm
